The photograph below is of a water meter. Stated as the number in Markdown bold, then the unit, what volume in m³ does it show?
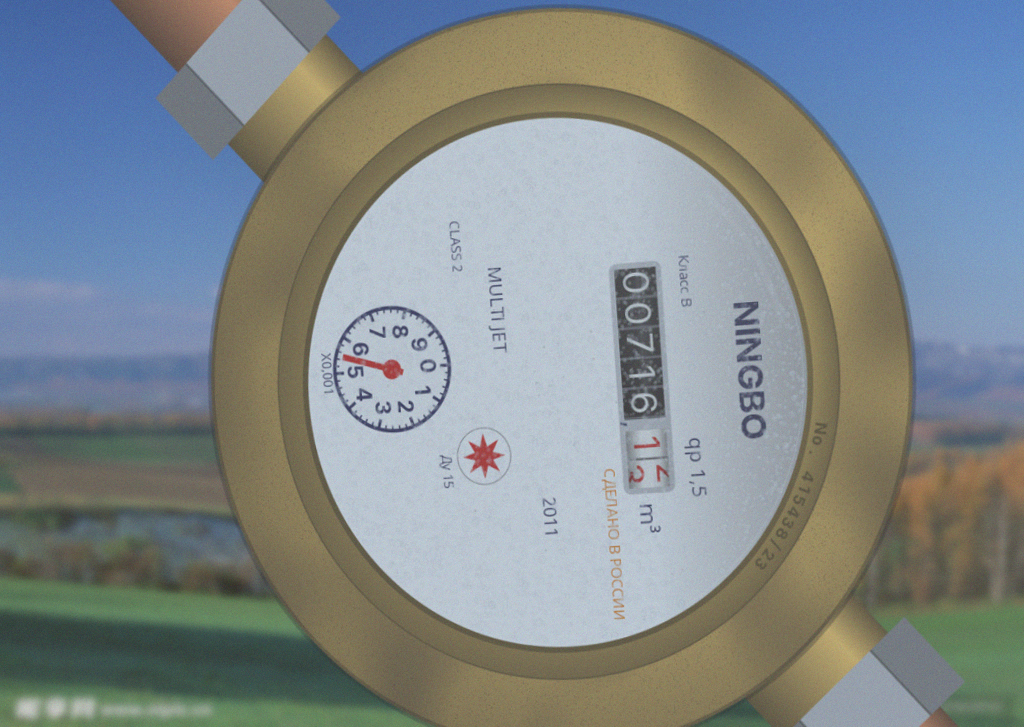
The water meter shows **716.125** m³
